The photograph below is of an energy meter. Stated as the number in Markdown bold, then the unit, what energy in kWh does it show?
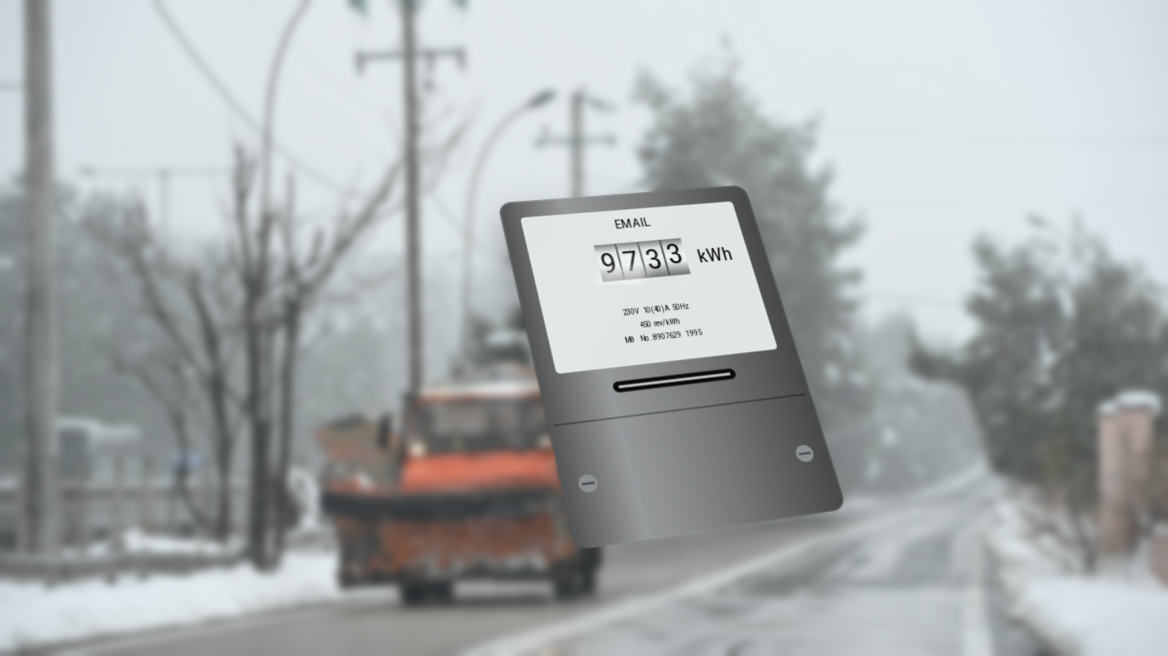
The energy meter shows **9733** kWh
